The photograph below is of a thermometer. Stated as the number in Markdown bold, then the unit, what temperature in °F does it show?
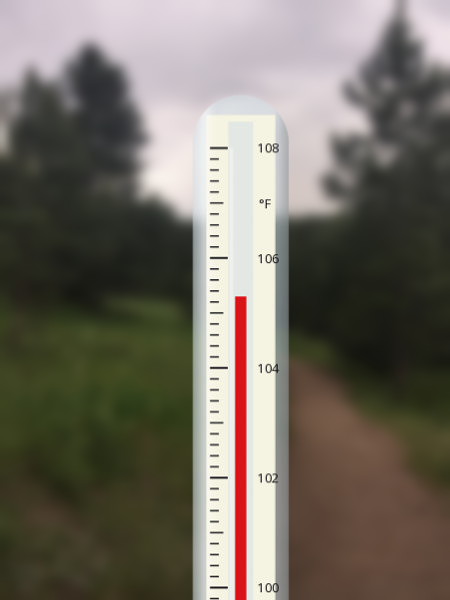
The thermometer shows **105.3** °F
